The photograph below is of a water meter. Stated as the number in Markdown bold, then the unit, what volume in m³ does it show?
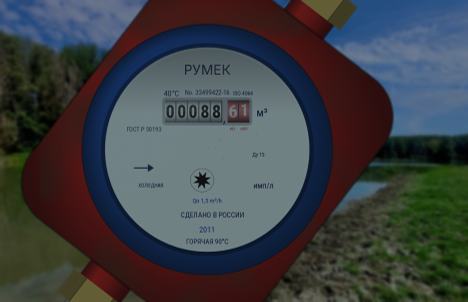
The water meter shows **88.61** m³
